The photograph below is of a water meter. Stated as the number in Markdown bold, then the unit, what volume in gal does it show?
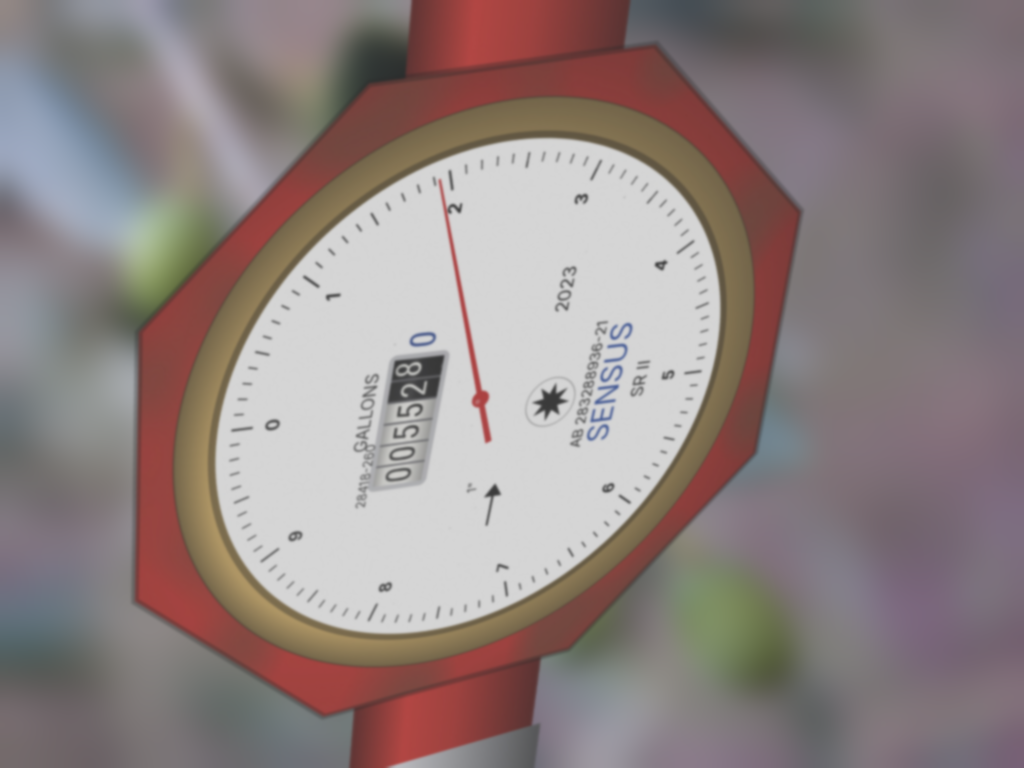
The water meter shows **55281.9** gal
